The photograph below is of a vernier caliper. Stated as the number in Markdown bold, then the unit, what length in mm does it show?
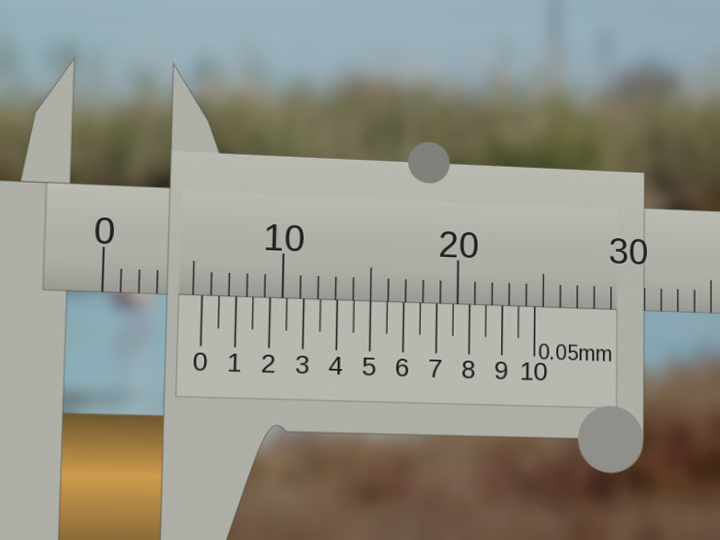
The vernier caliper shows **5.5** mm
